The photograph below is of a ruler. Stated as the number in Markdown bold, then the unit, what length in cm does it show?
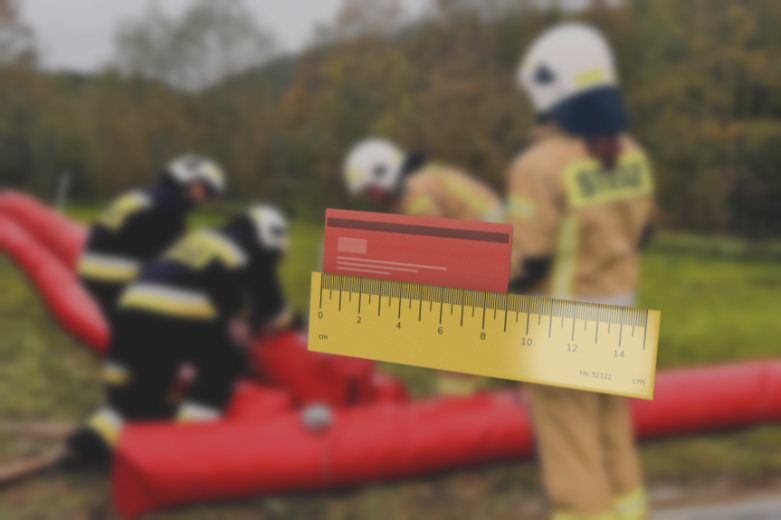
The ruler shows **9** cm
